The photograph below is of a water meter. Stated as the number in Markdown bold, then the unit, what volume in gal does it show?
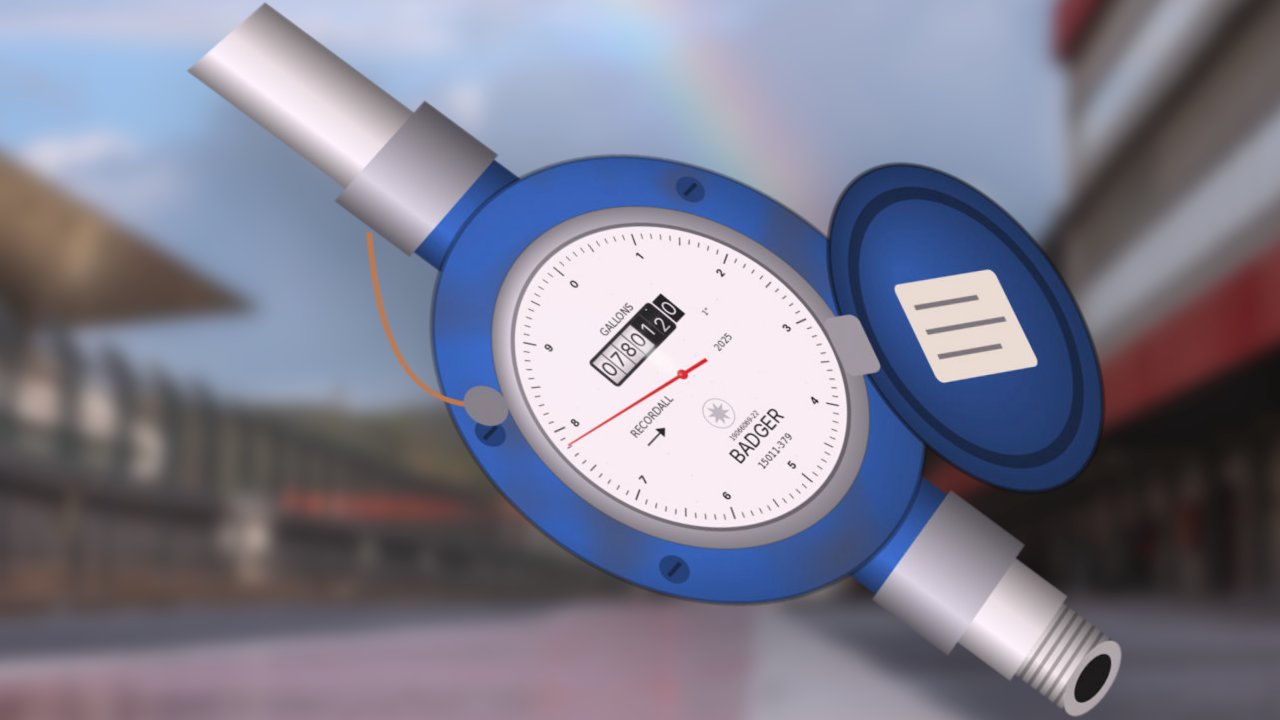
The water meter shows **780117.8** gal
